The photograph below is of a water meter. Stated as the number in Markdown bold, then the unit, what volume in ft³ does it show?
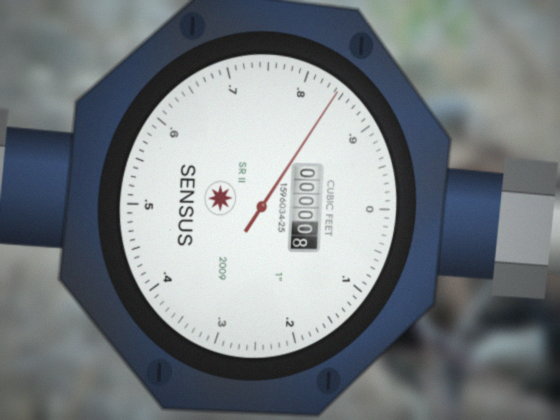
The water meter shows **7.84** ft³
